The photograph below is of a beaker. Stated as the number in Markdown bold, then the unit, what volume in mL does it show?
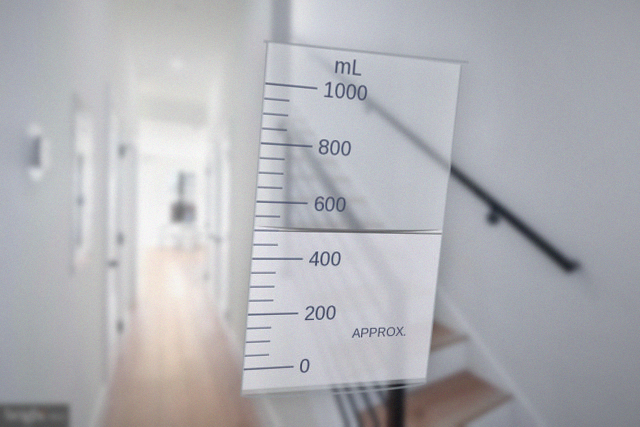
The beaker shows **500** mL
